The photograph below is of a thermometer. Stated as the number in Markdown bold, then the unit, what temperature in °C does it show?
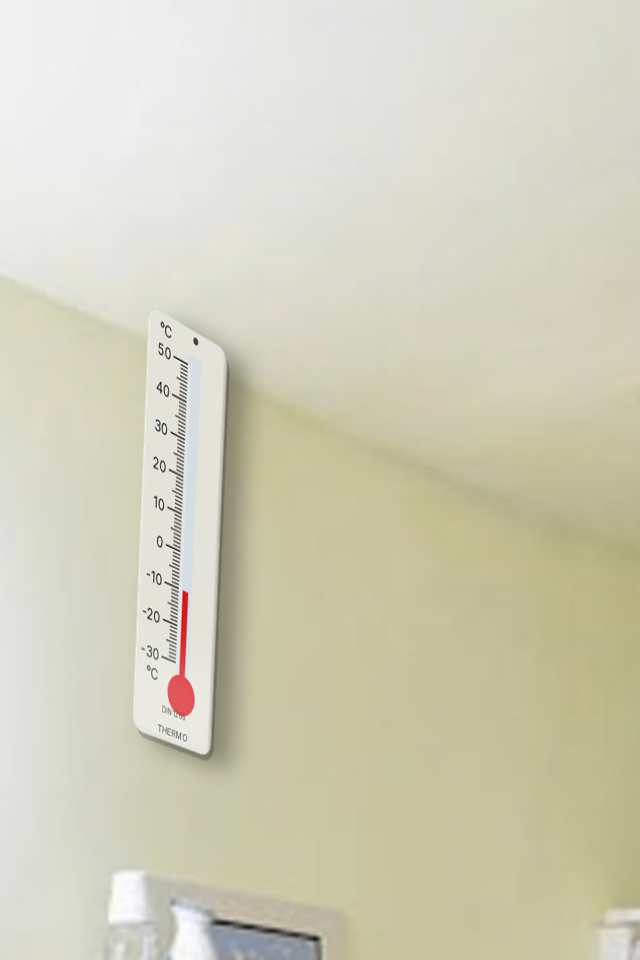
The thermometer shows **-10** °C
